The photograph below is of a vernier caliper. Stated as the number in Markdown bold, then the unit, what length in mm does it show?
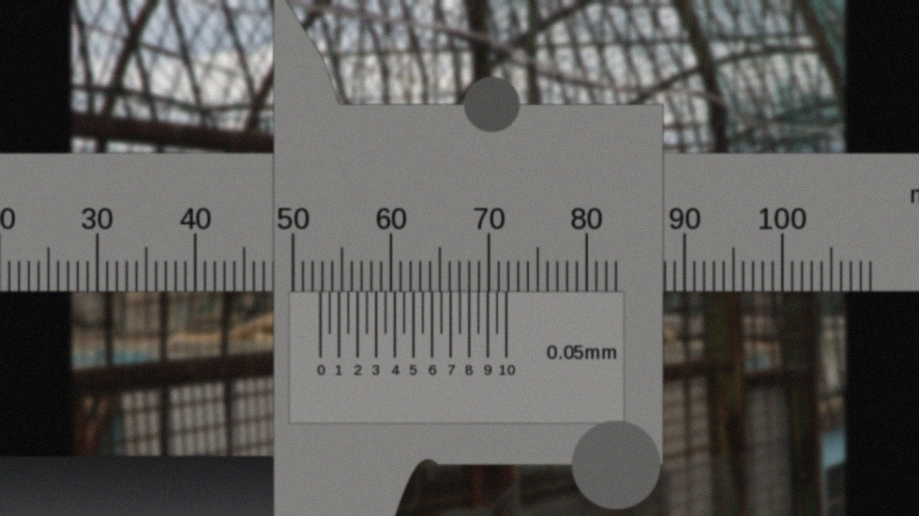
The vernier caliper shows **52.8** mm
